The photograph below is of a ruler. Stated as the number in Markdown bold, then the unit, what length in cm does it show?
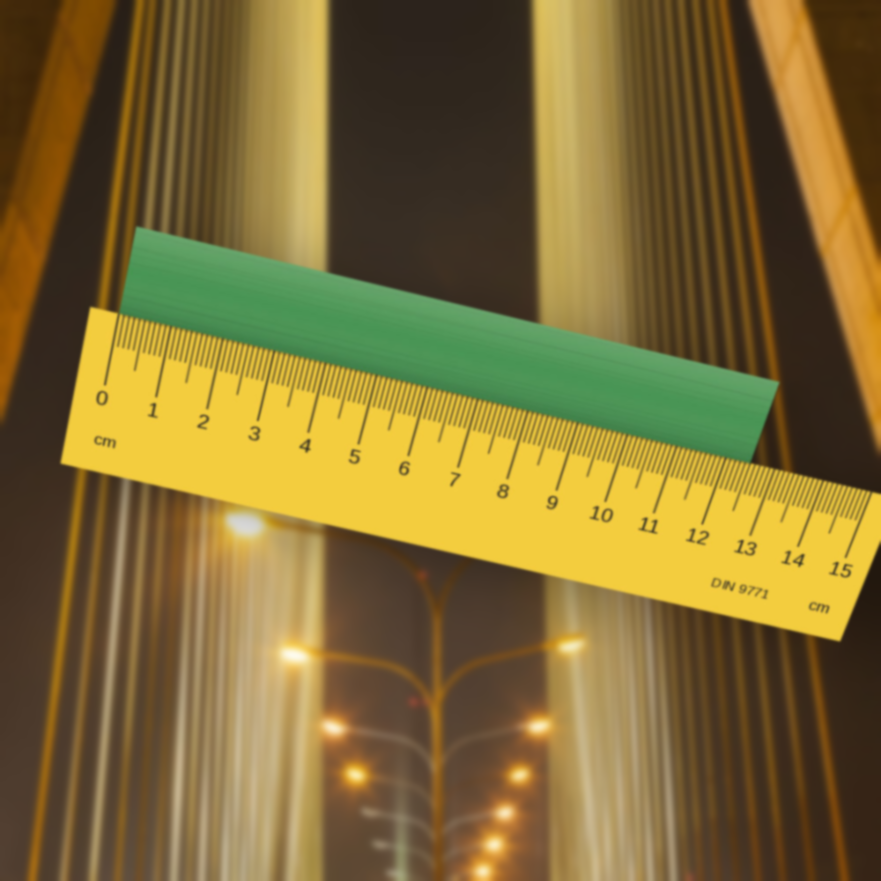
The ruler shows **12.5** cm
